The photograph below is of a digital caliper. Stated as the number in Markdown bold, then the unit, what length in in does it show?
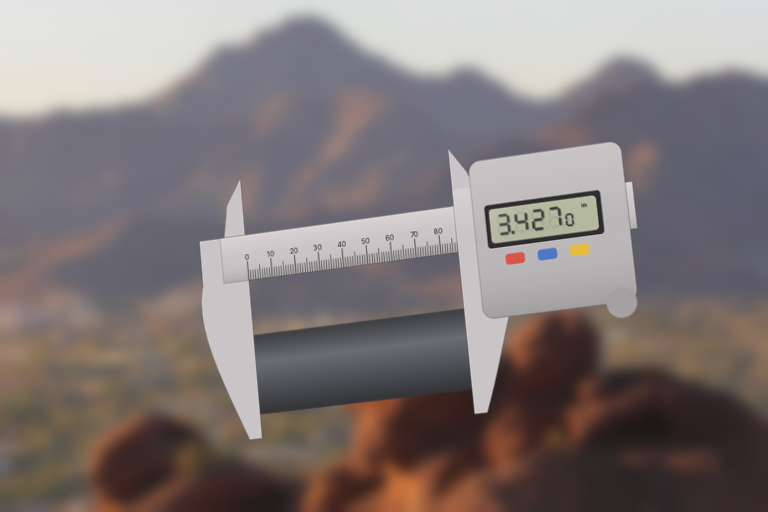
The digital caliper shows **3.4270** in
